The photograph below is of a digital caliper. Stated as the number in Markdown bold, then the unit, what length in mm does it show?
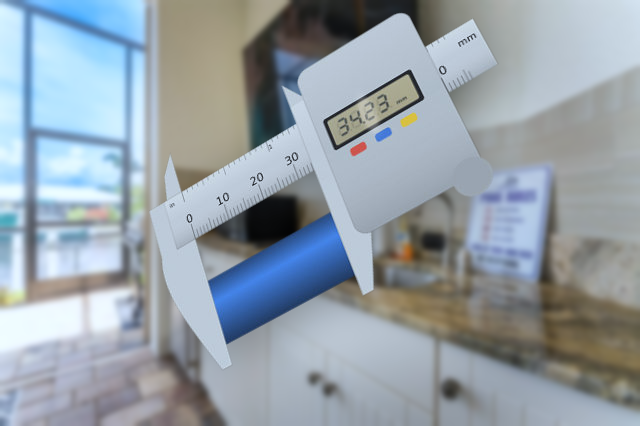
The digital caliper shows **34.23** mm
